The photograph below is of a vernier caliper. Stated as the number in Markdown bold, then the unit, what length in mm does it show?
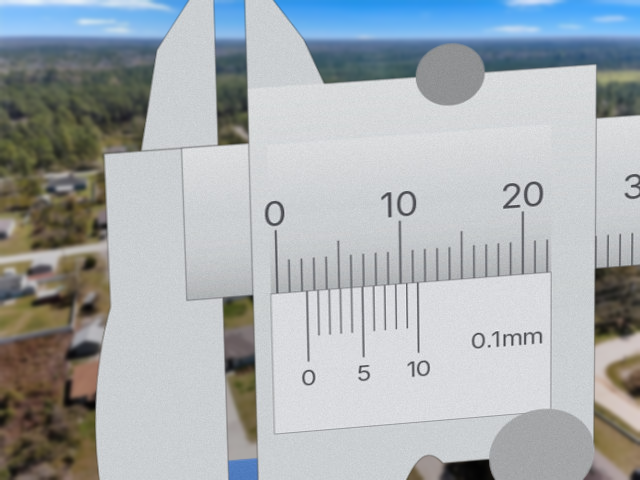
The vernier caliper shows **2.4** mm
